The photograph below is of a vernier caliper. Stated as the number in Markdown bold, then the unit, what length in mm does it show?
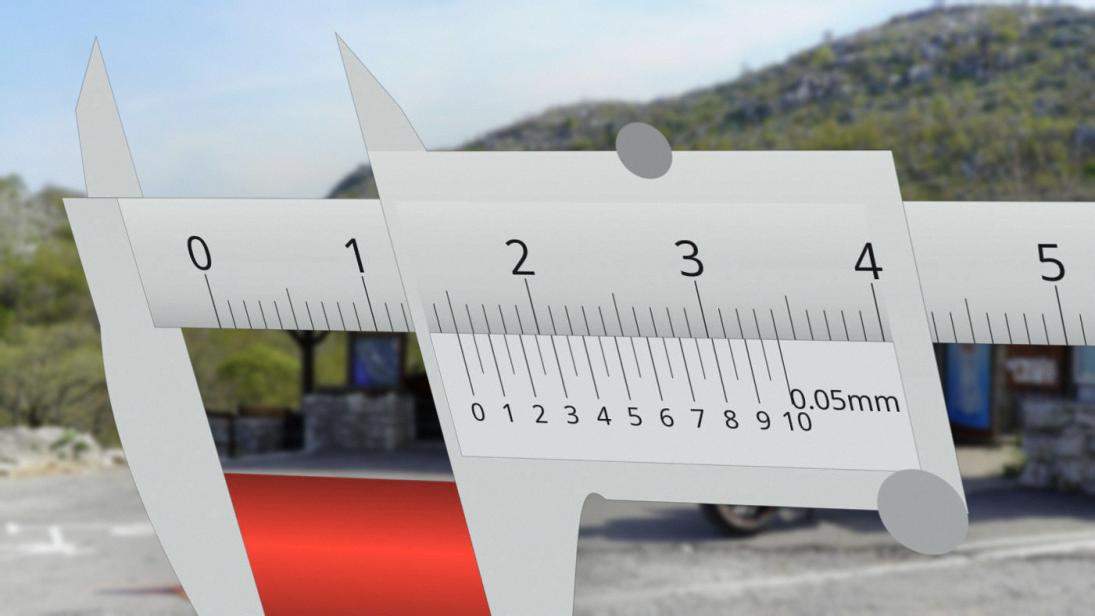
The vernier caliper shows **15.0** mm
